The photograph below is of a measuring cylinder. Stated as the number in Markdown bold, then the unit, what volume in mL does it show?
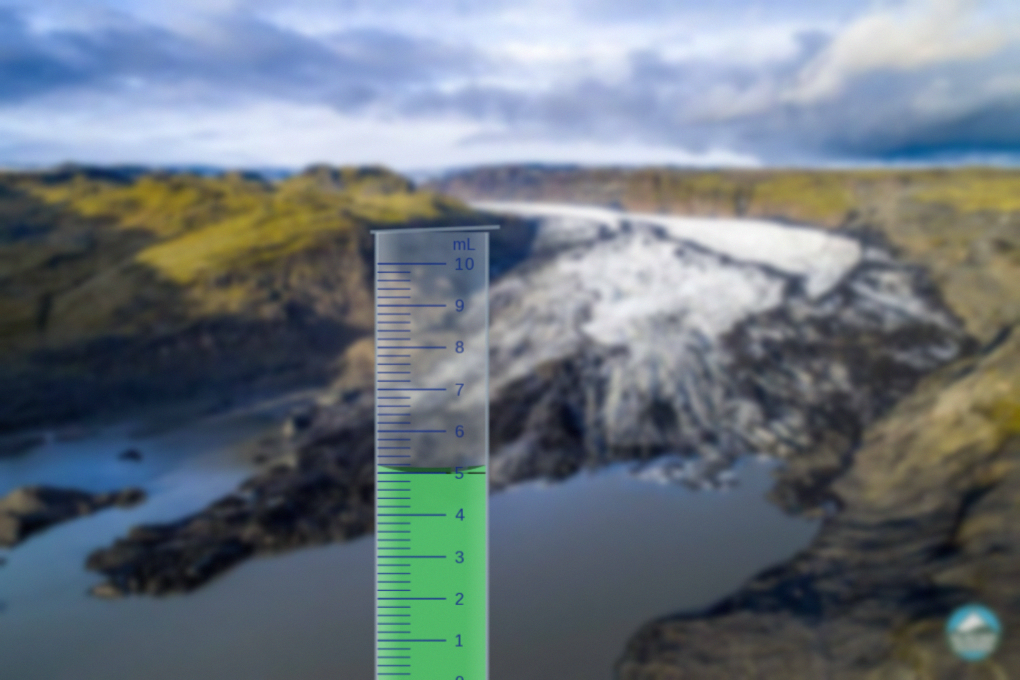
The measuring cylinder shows **5** mL
